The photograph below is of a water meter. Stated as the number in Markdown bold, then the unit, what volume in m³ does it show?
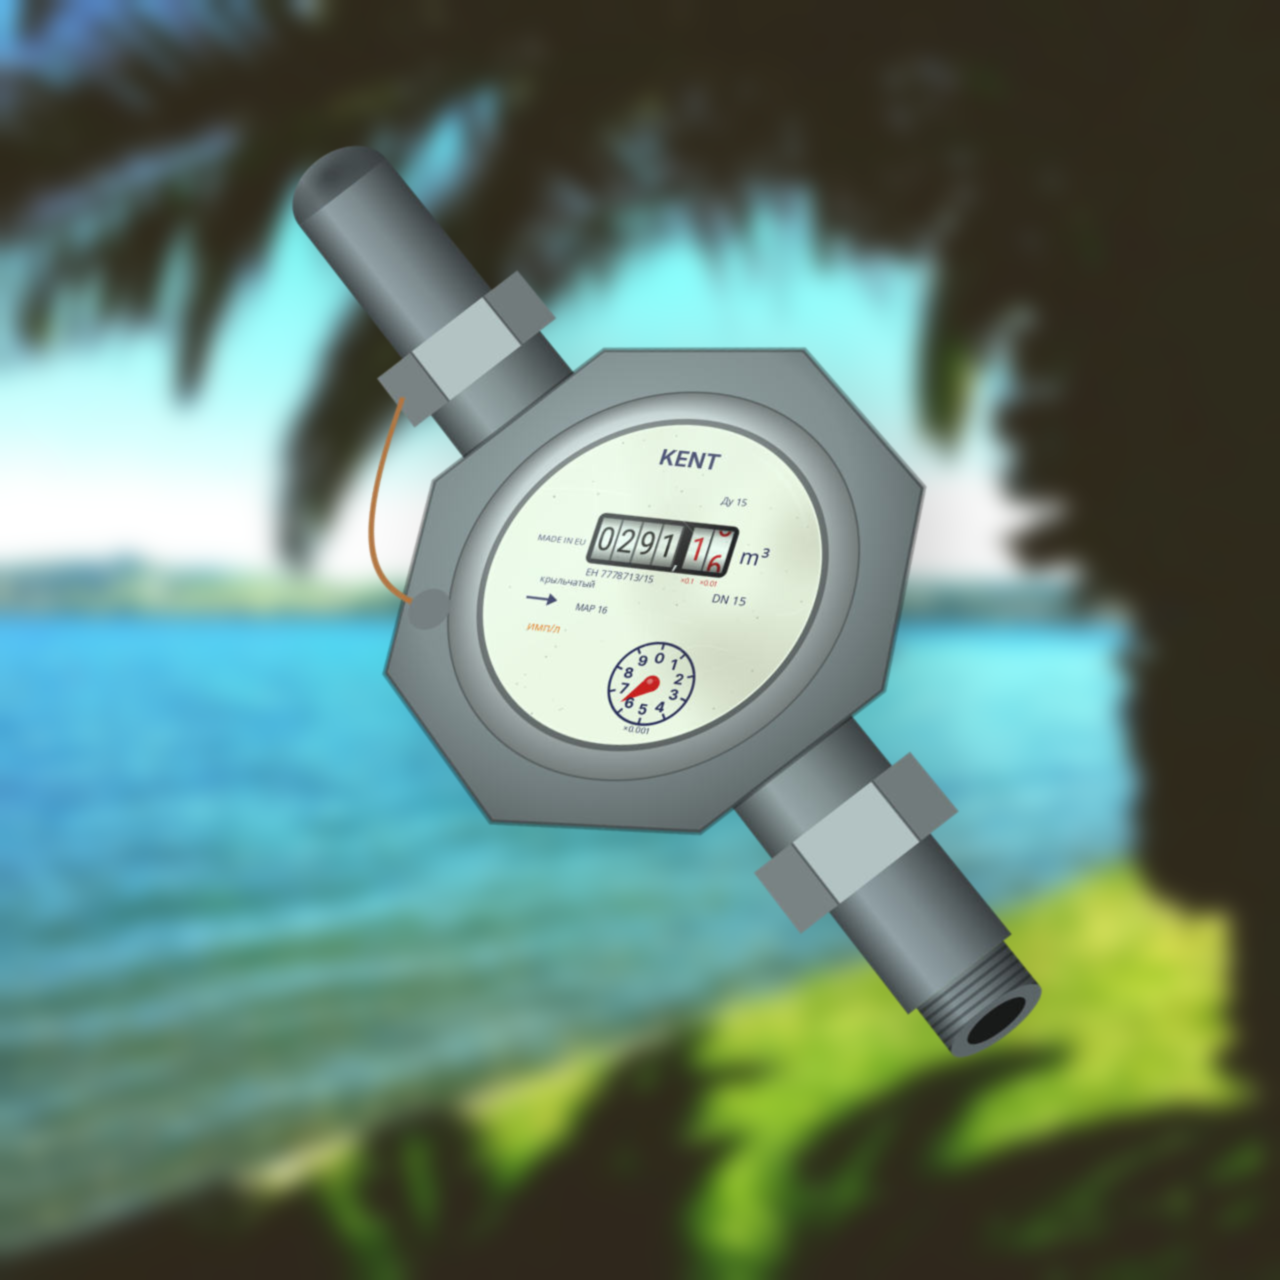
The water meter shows **291.156** m³
